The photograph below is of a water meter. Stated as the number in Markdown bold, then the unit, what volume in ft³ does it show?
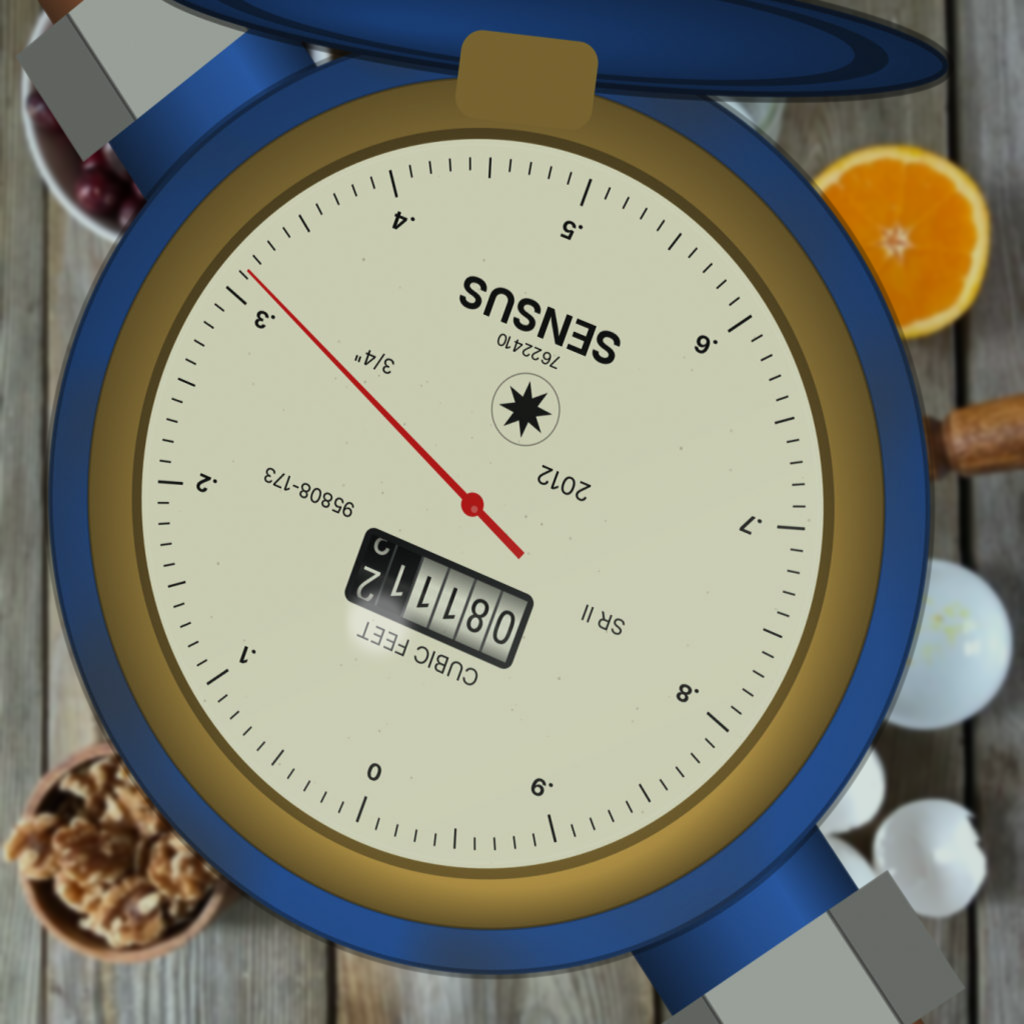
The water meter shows **81112.31** ft³
